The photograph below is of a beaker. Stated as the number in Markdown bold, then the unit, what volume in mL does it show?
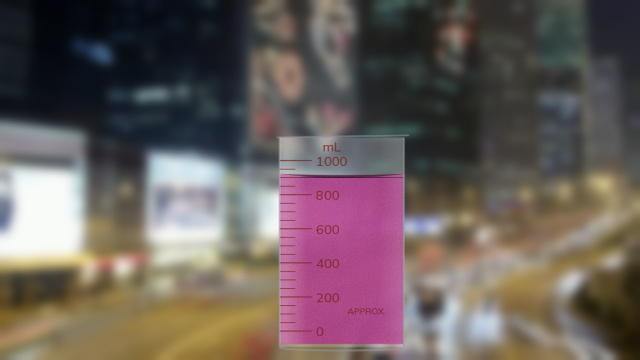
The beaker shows **900** mL
